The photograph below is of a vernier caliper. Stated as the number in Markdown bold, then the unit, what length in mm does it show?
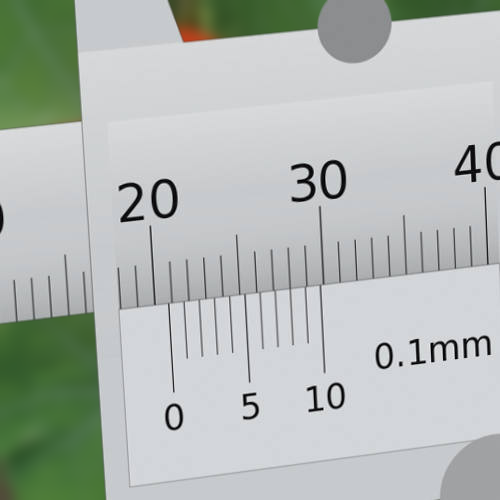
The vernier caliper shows **20.8** mm
